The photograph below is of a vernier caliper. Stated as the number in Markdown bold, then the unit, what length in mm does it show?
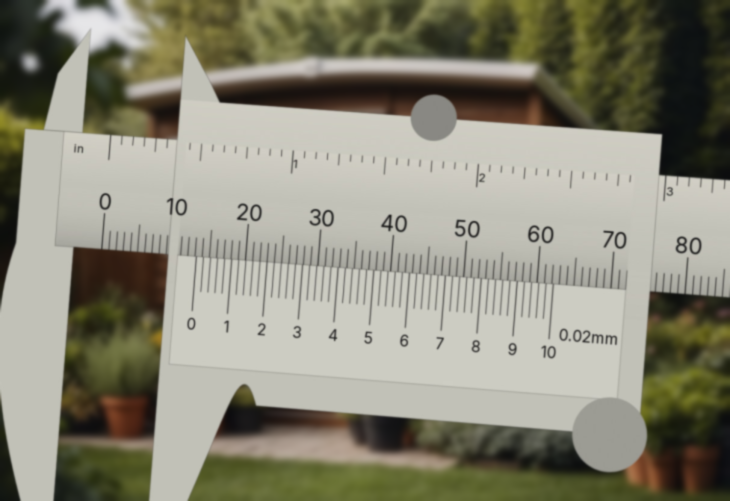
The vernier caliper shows **13.2** mm
